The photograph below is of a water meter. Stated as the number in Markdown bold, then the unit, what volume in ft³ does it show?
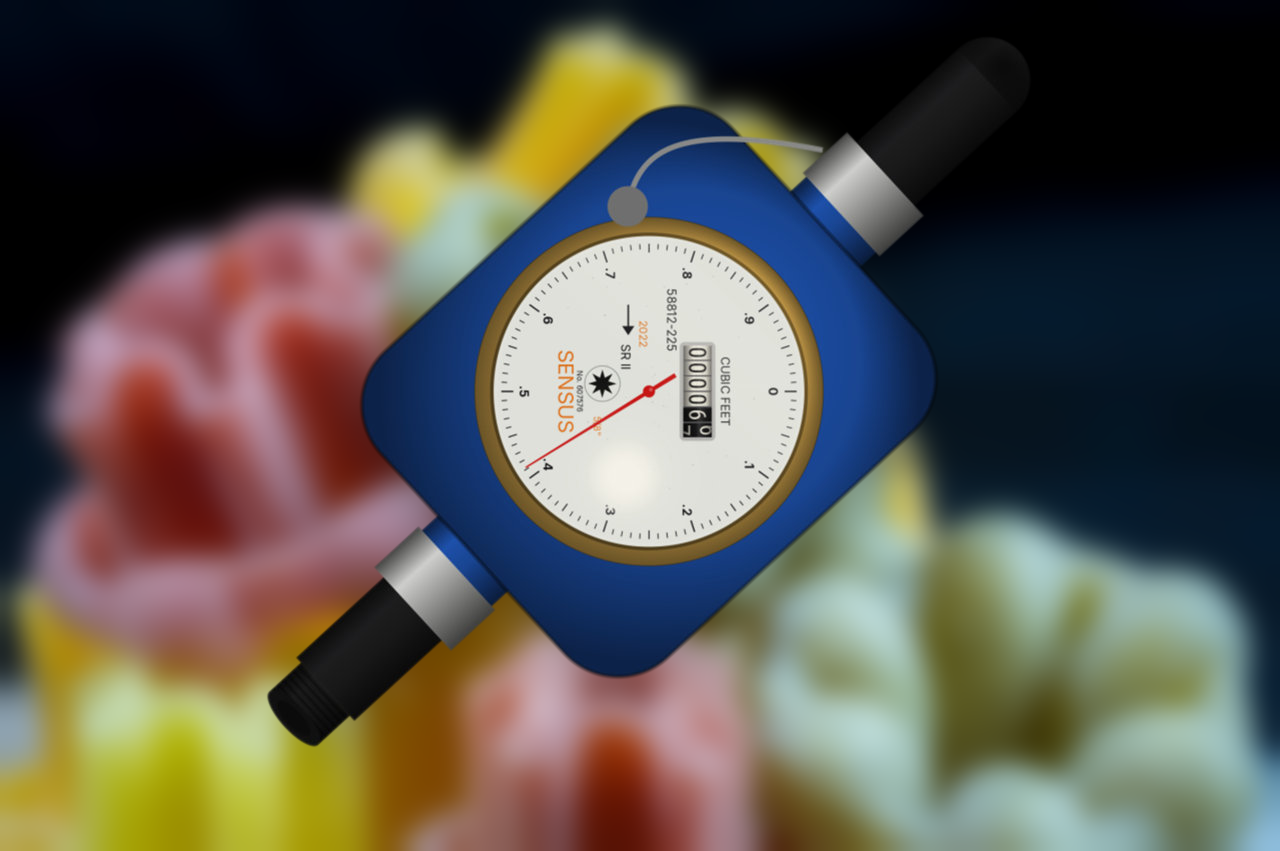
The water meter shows **66.41** ft³
